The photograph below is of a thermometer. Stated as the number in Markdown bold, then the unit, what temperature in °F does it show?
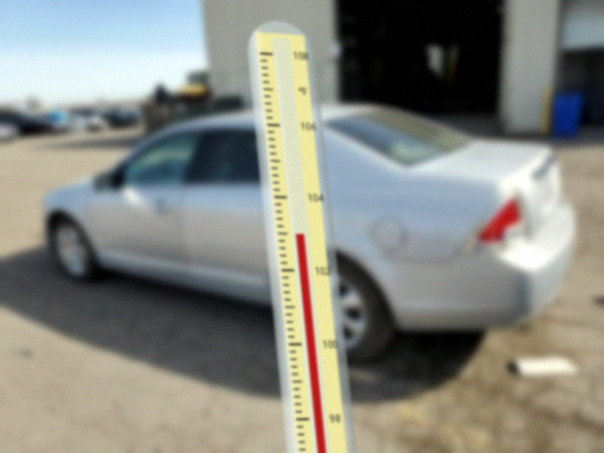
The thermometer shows **103** °F
